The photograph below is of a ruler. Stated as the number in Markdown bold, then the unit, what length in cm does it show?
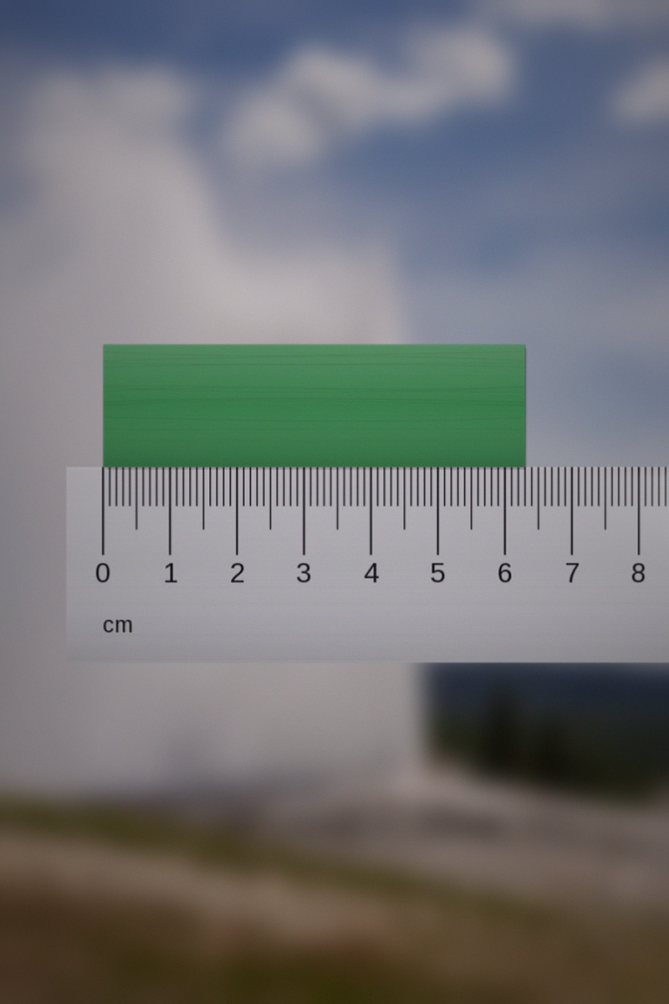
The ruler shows **6.3** cm
